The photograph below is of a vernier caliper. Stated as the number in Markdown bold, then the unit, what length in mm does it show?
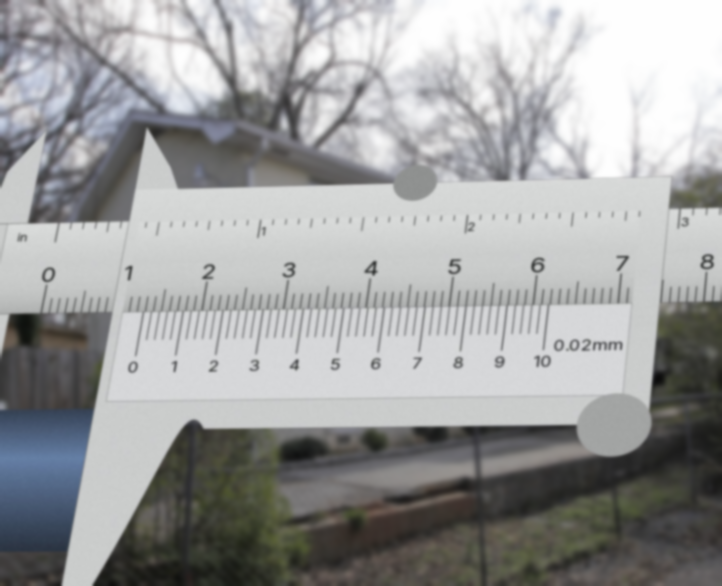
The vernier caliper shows **12.8** mm
